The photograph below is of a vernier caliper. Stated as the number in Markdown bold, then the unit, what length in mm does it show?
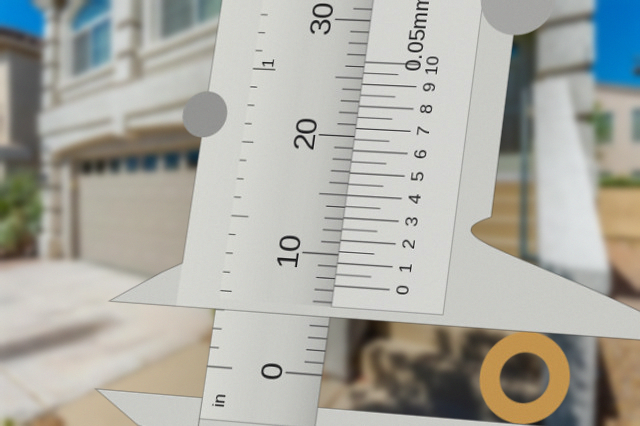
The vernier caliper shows **7.4** mm
